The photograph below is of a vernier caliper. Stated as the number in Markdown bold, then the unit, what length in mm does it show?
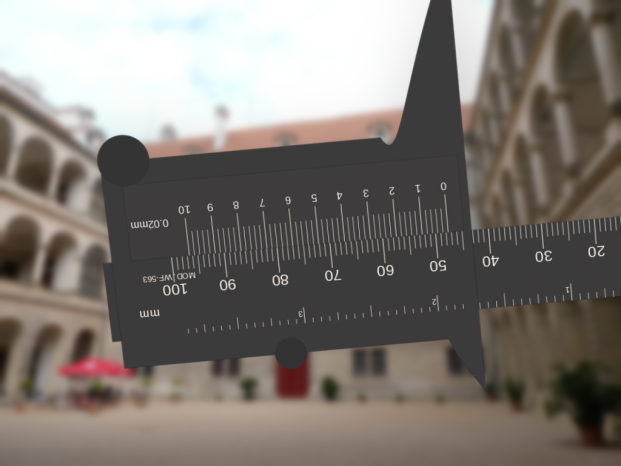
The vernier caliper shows **47.6** mm
